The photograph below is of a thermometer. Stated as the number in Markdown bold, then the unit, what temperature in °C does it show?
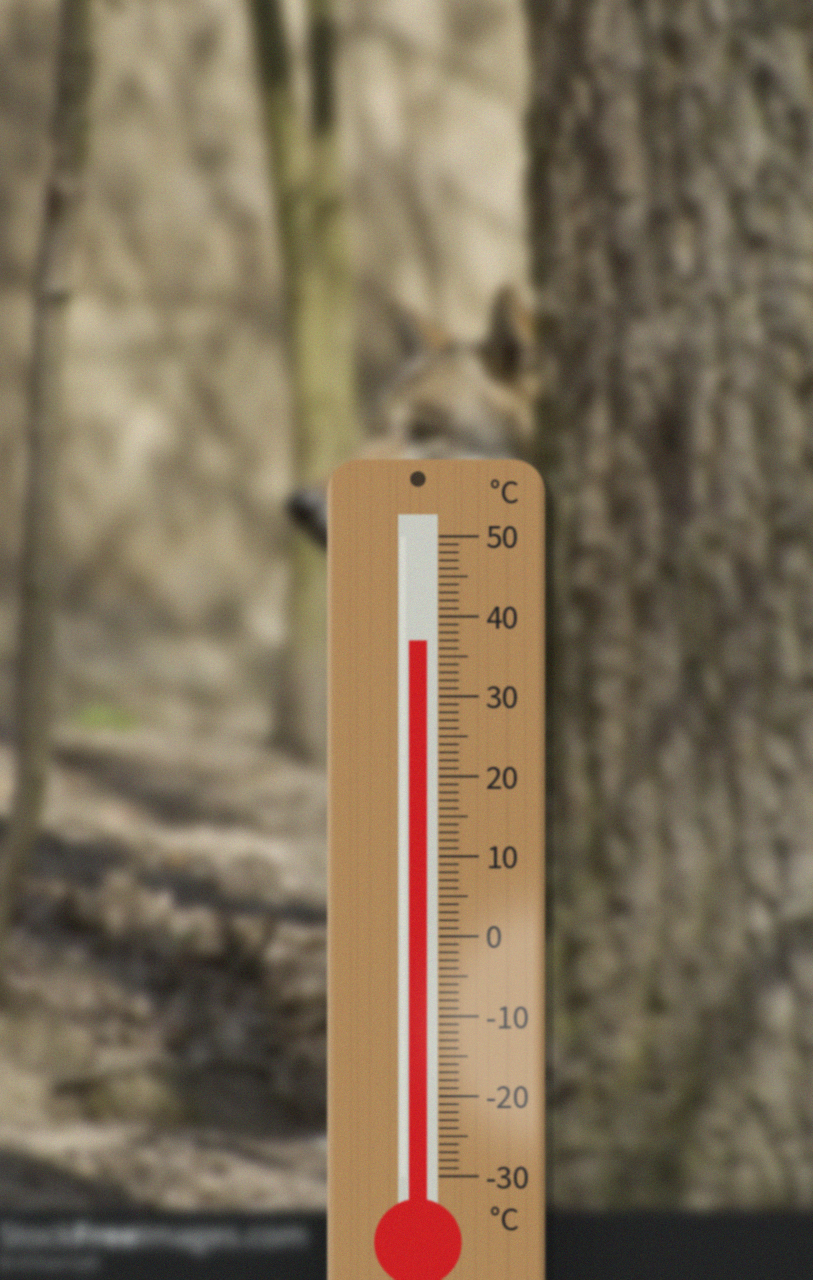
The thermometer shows **37** °C
